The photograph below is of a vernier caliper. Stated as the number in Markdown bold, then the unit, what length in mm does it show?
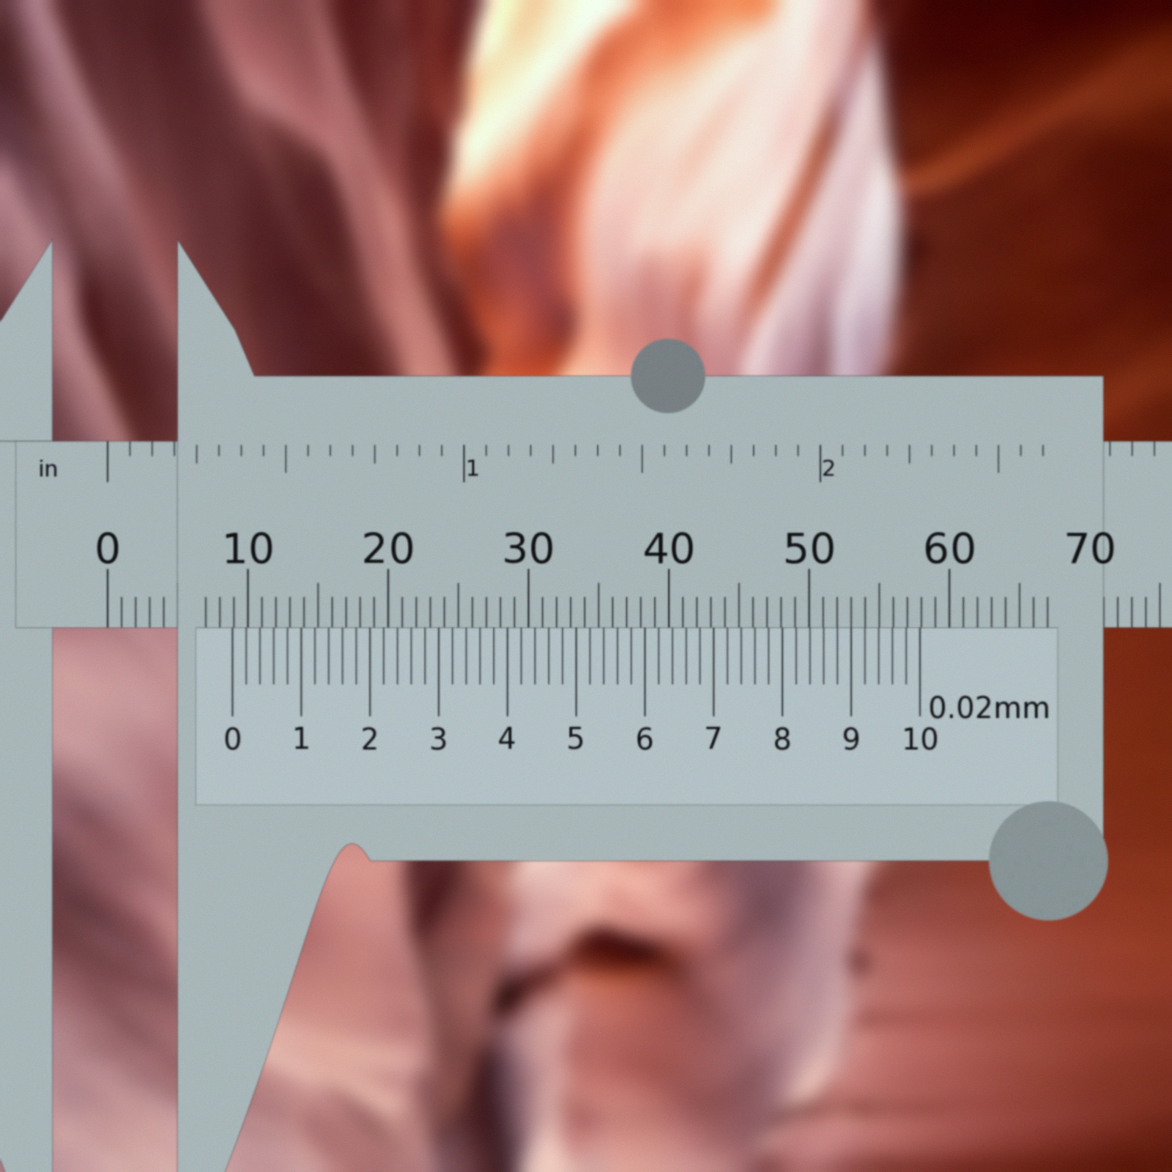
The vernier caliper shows **8.9** mm
